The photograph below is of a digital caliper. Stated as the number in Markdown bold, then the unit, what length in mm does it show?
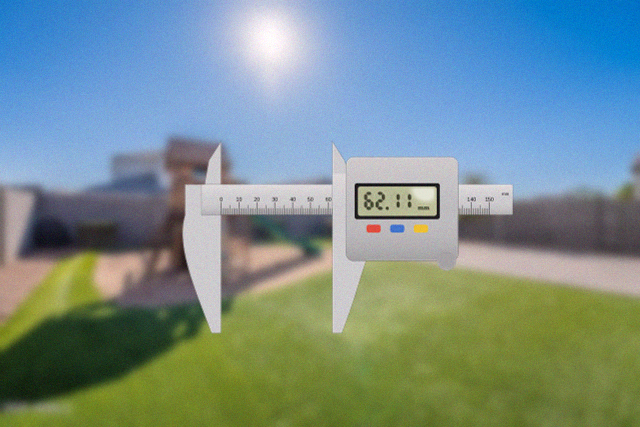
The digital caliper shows **62.11** mm
